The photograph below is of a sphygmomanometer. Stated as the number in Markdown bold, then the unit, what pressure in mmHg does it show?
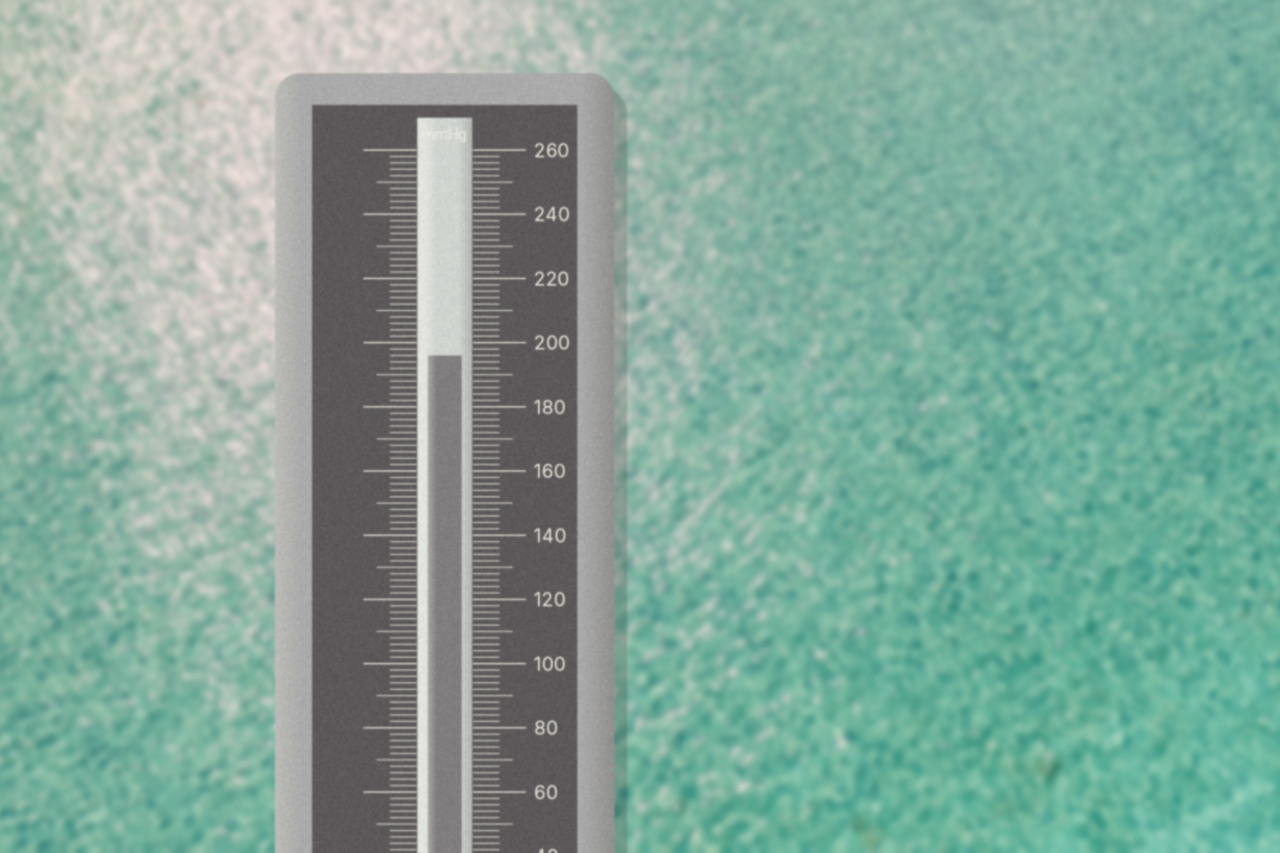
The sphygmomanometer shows **196** mmHg
